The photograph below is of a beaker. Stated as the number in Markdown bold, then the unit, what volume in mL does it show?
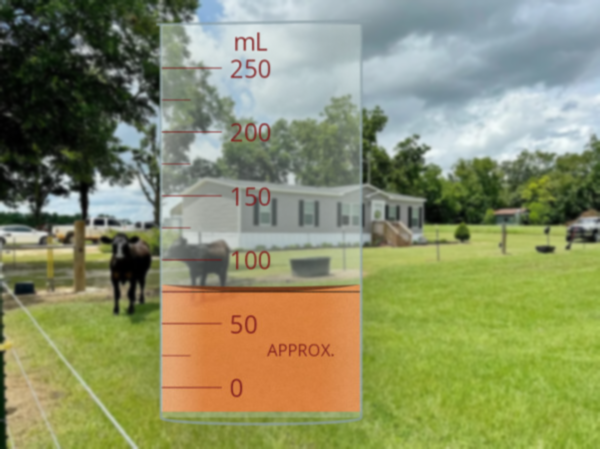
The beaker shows **75** mL
